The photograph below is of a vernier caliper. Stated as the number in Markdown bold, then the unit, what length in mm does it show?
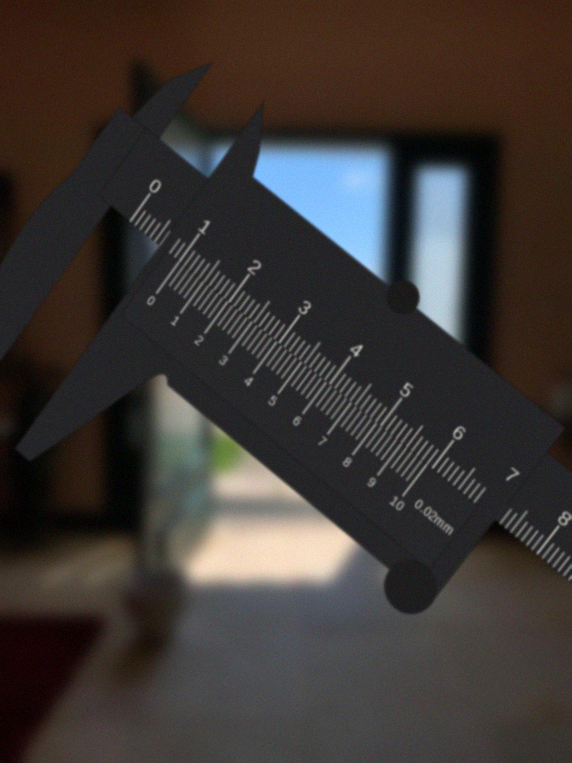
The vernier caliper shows **10.0** mm
